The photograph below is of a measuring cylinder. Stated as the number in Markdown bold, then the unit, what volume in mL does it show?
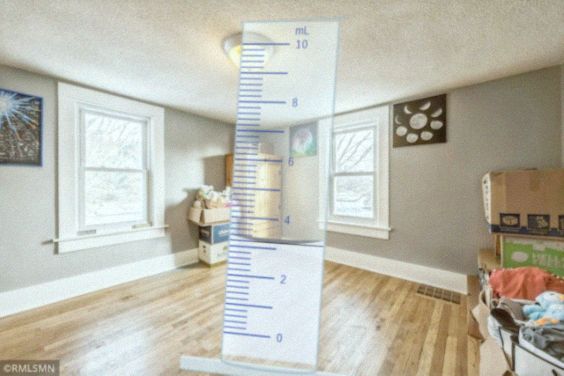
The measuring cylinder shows **3.2** mL
